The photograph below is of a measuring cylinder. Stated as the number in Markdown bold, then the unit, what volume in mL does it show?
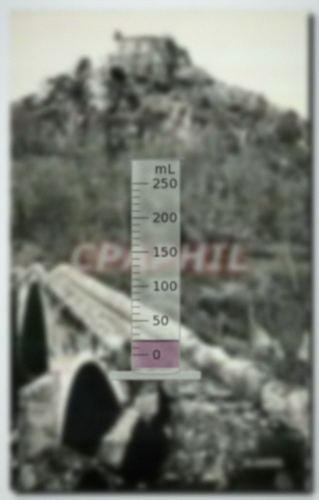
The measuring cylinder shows **20** mL
